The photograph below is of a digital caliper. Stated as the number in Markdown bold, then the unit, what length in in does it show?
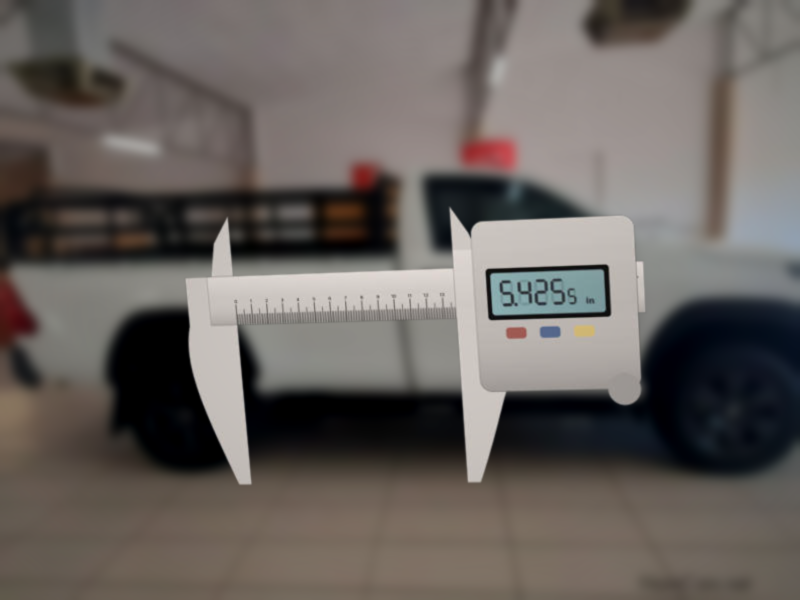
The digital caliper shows **5.4255** in
